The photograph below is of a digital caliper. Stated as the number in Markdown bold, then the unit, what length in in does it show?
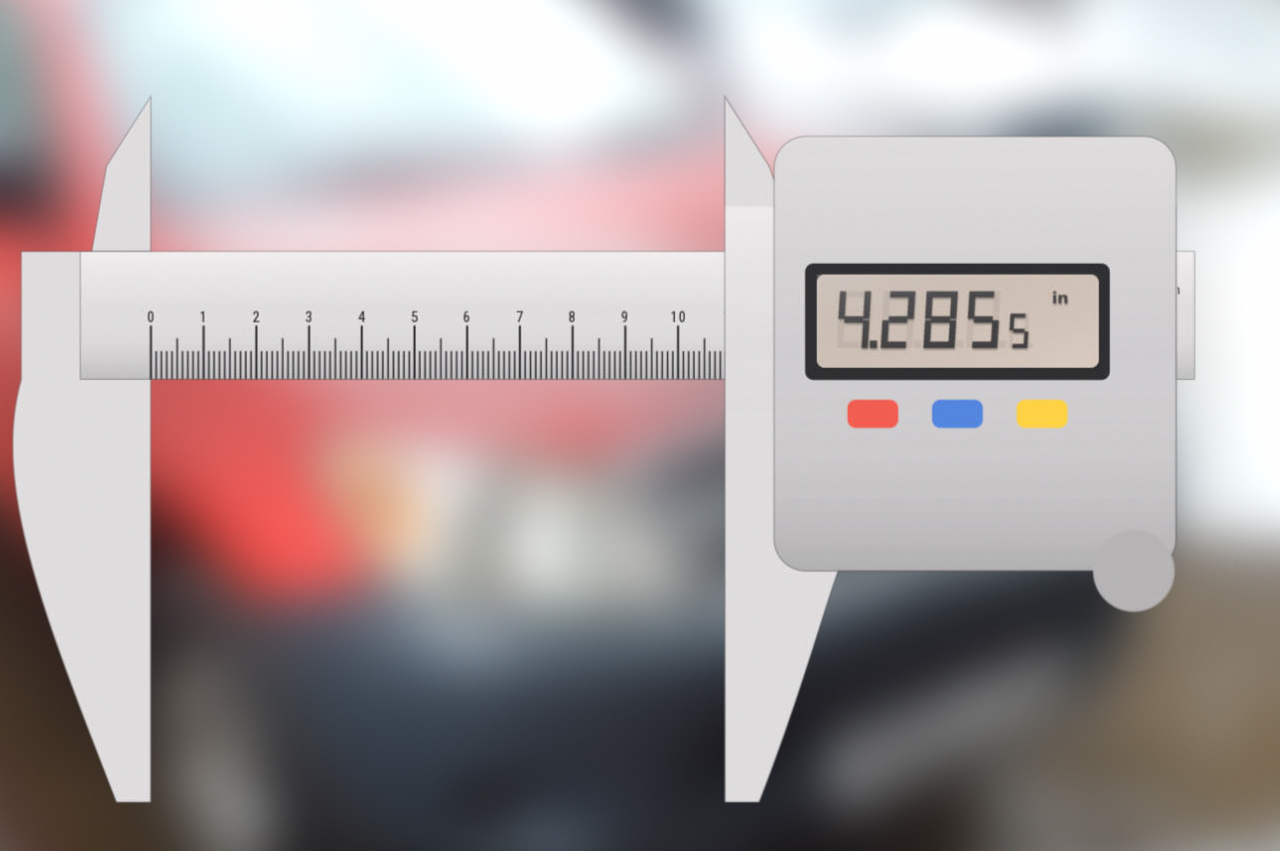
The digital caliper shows **4.2855** in
